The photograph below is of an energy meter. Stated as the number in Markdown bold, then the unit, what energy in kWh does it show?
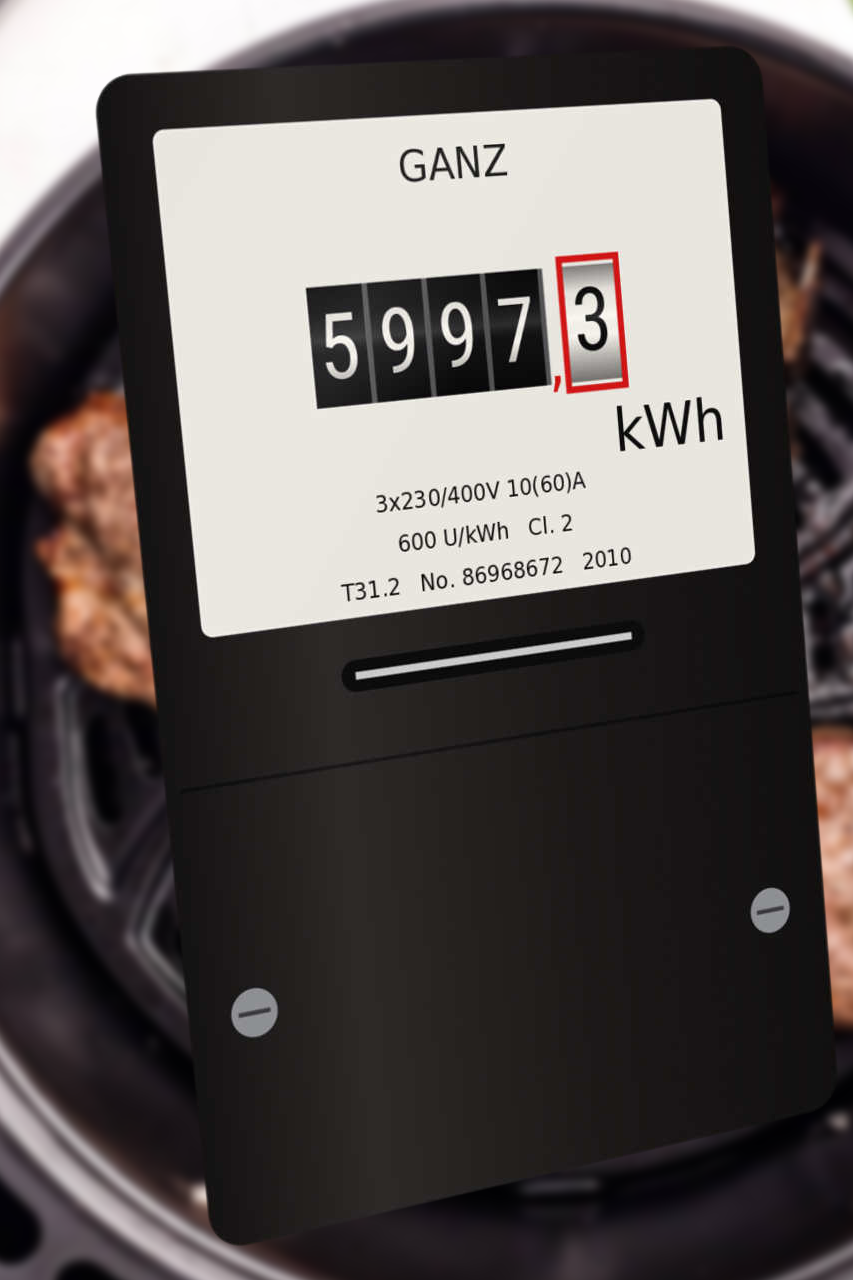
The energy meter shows **5997.3** kWh
